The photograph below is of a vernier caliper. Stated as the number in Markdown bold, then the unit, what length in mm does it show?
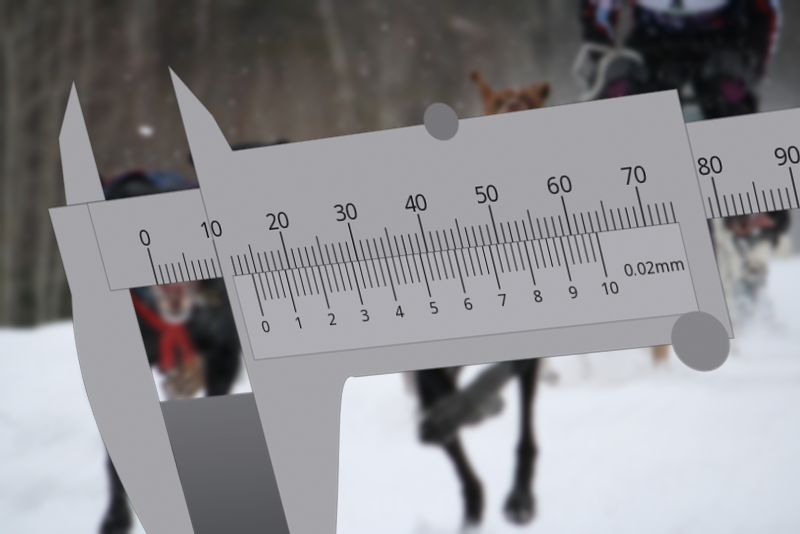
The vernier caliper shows **14.4** mm
